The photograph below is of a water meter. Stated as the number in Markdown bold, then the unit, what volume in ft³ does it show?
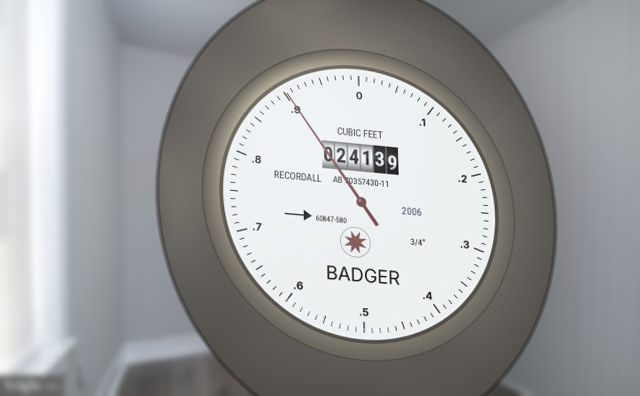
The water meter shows **24138.90** ft³
